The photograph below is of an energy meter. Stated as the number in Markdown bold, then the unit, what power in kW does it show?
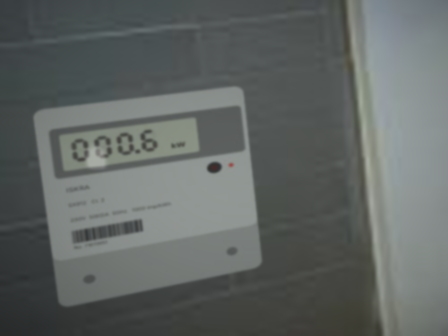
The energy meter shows **0.6** kW
